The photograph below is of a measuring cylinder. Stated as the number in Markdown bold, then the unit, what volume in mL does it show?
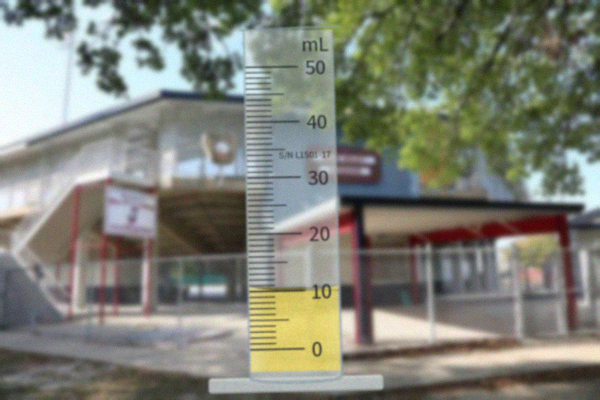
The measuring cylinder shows **10** mL
